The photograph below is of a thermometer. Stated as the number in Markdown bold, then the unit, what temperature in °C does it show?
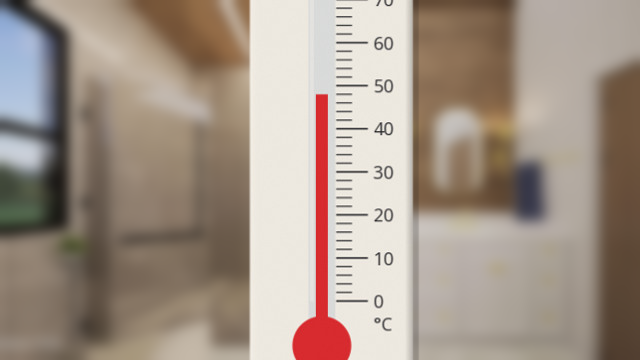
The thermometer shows **48** °C
